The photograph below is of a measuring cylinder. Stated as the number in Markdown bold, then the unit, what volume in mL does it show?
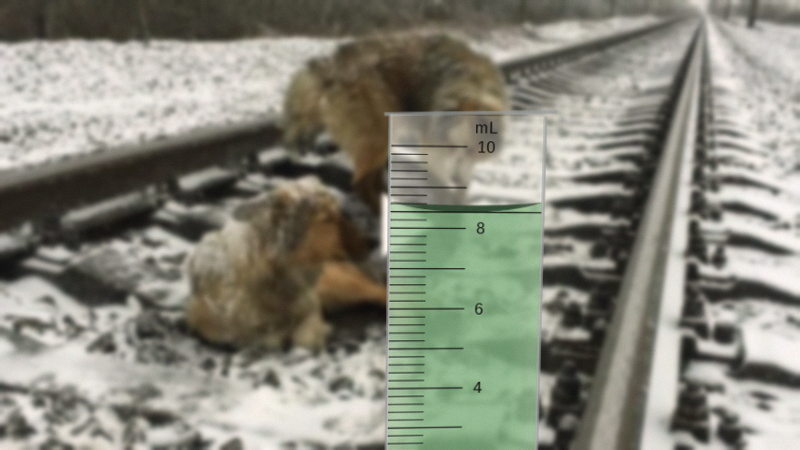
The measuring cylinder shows **8.4** mL
